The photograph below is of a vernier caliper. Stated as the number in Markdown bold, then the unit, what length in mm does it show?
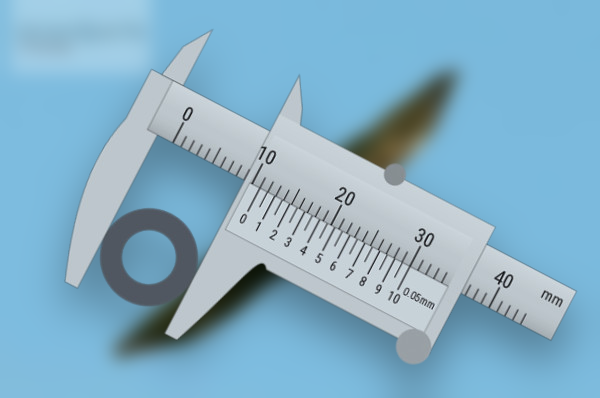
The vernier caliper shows **11.0** mm
